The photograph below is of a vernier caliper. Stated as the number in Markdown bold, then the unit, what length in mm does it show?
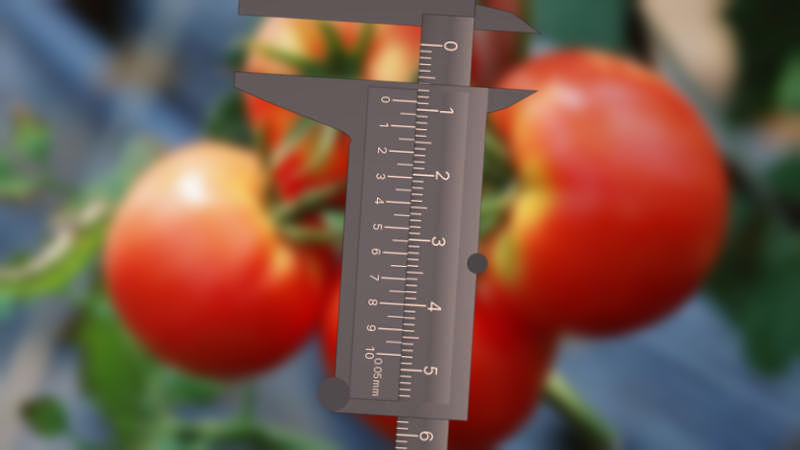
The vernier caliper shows **8.8** mm
